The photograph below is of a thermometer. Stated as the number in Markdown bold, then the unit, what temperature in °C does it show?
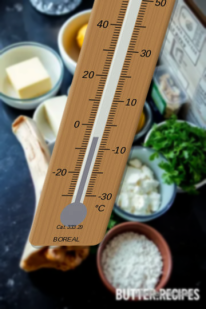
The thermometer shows **-5** °C
